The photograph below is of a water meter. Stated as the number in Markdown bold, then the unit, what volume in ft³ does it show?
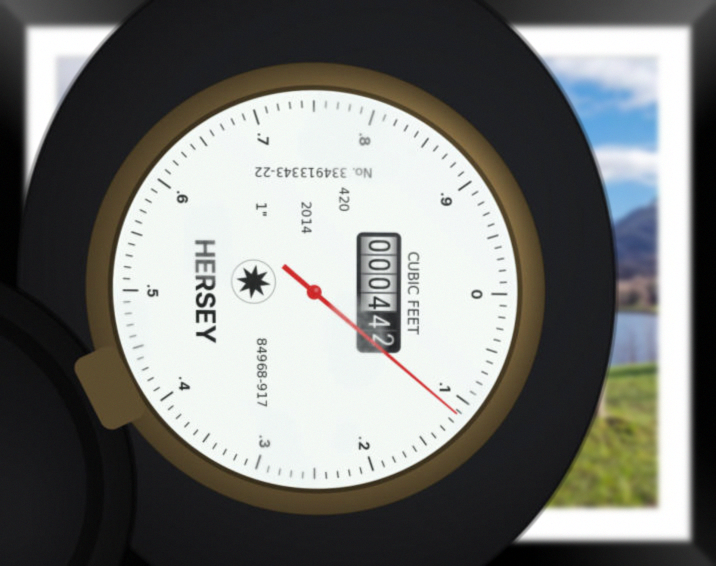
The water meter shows **442.11** ft³
